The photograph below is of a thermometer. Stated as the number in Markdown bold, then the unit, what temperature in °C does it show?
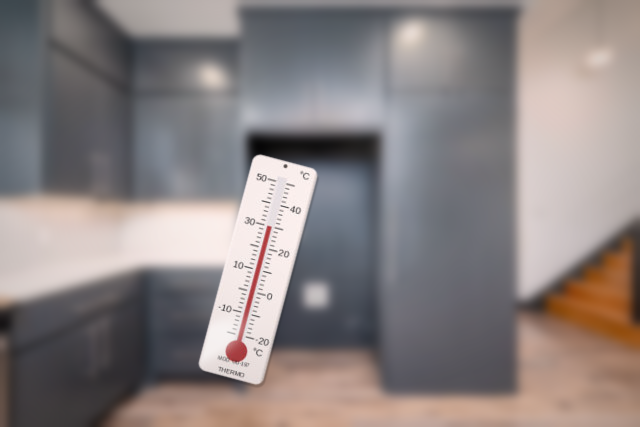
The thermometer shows **30** °C
